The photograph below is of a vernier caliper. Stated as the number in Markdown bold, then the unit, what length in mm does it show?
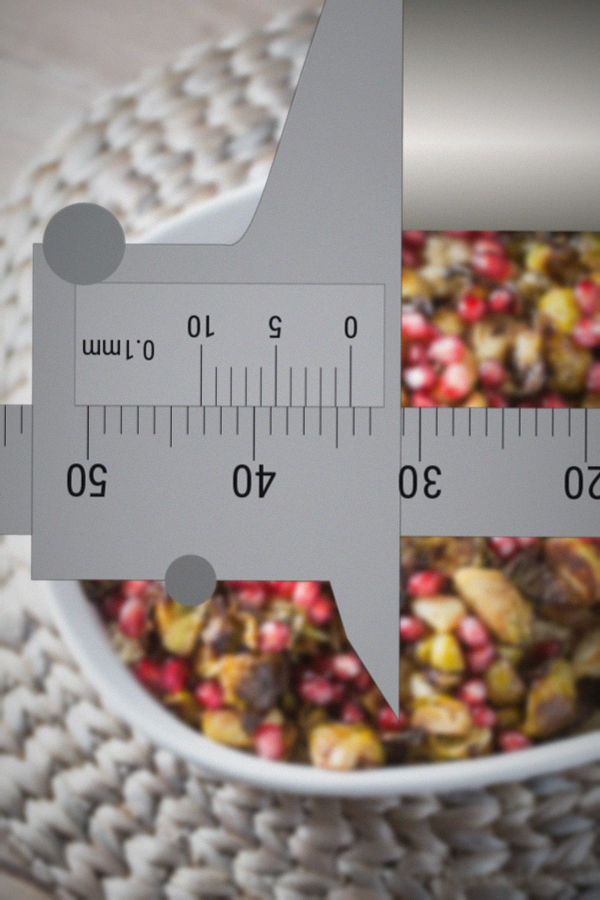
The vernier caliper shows **34.2** mm
